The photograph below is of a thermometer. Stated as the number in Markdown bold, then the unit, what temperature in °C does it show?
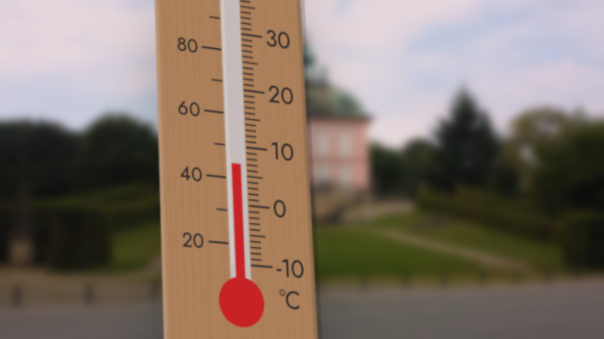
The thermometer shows **7** °C
